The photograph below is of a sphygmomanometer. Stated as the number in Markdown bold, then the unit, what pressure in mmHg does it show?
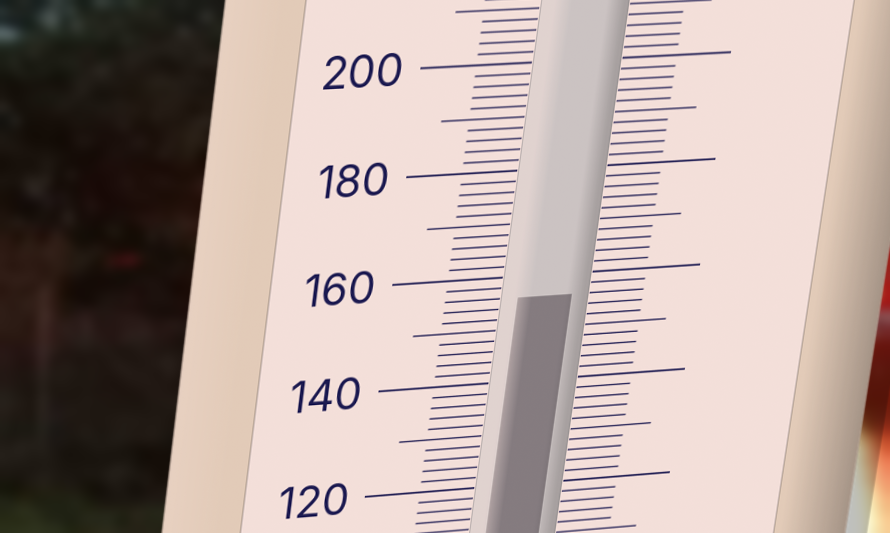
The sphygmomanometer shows **156** mmHg
